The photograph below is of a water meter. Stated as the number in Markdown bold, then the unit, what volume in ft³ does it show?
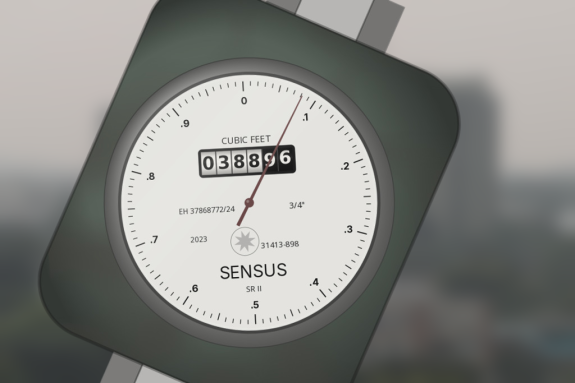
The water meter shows **38896.08** ft³
